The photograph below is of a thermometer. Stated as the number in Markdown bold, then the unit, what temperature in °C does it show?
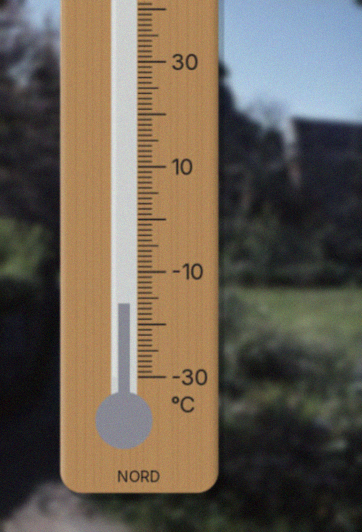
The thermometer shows **-16** °C
